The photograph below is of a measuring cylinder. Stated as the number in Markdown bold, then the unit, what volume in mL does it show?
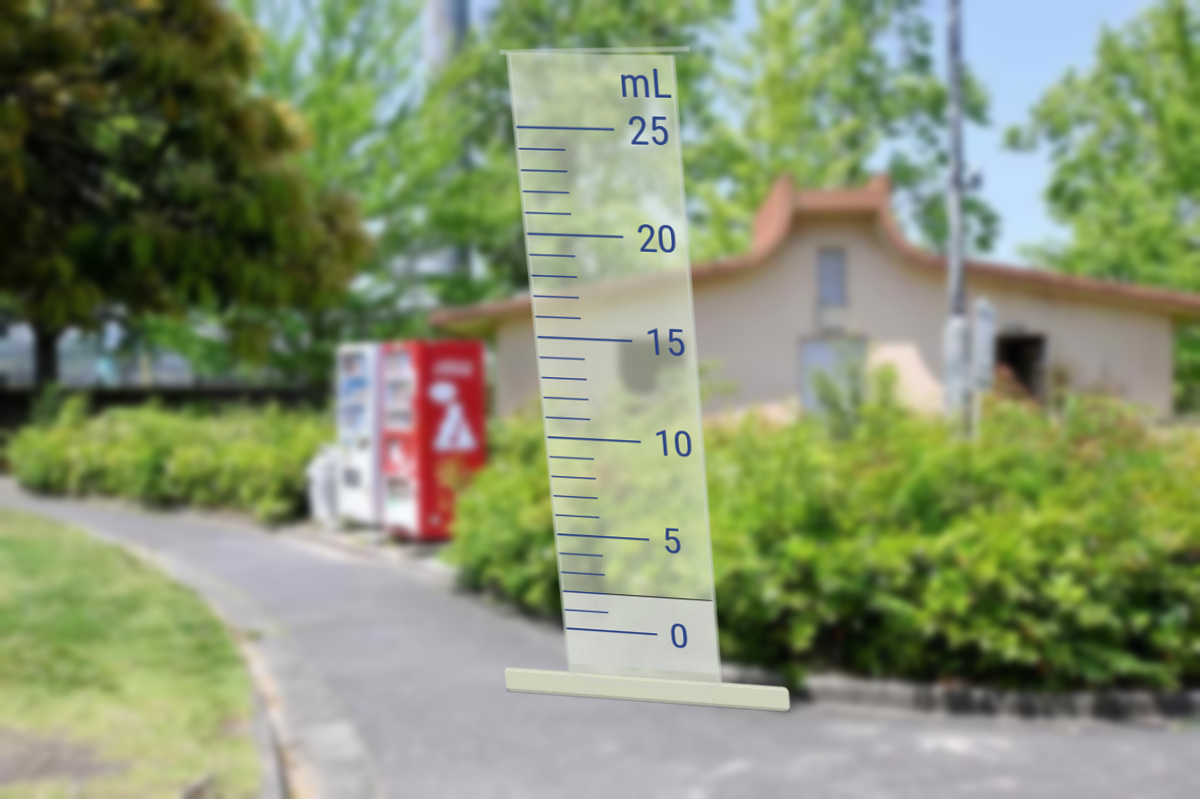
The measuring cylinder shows **2** mL
